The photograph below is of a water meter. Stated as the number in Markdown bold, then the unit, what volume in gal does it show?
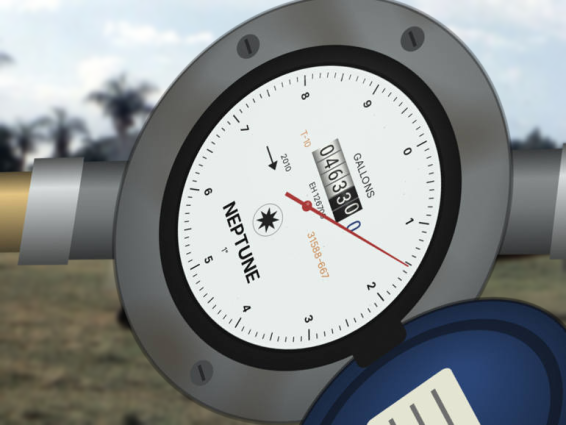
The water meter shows **463301.5** gal
